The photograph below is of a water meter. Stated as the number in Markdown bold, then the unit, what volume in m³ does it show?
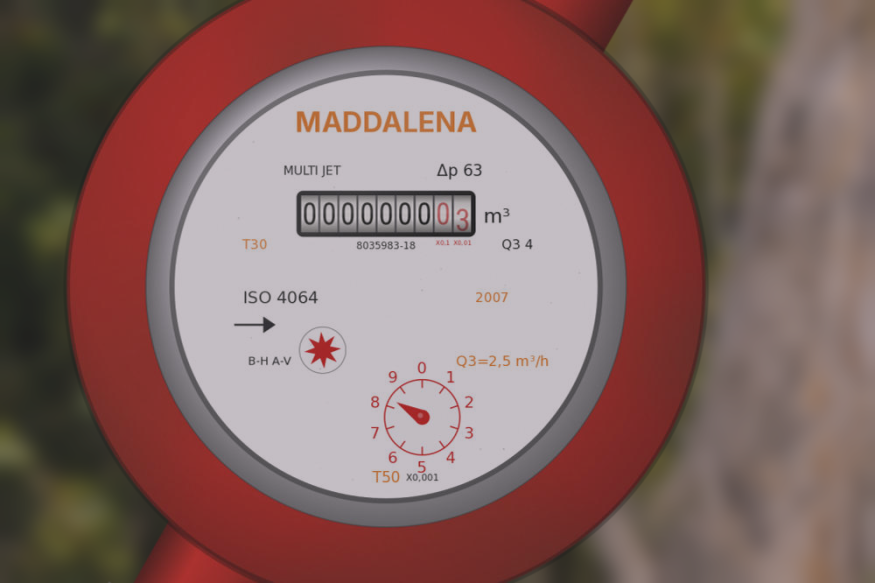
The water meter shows **0.028** m³
